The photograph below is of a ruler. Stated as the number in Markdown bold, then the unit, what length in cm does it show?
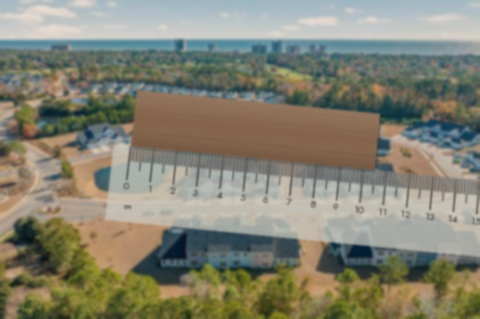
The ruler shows **10.5** cm
